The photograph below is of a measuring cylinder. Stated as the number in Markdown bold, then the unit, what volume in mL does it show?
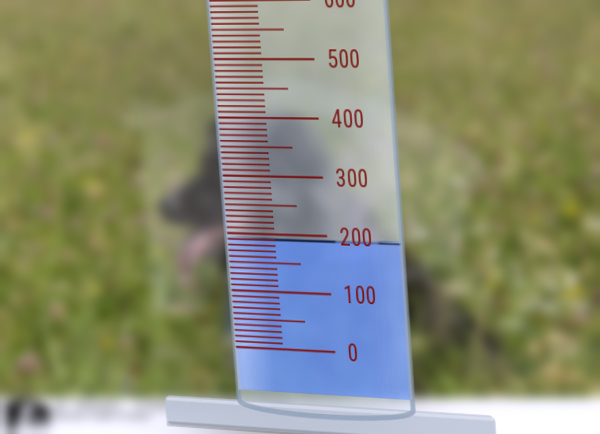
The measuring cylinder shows **190** mL
